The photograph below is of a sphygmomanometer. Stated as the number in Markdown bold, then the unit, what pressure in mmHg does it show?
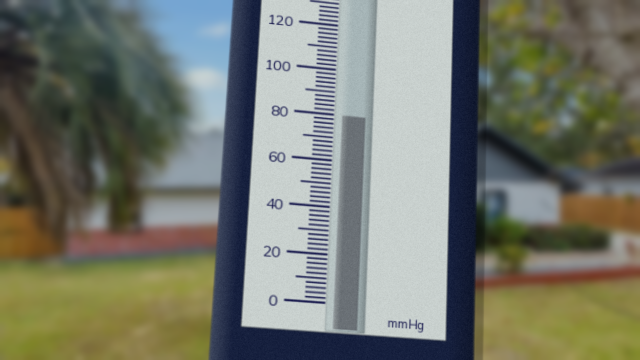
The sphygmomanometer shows **80** mmHg
